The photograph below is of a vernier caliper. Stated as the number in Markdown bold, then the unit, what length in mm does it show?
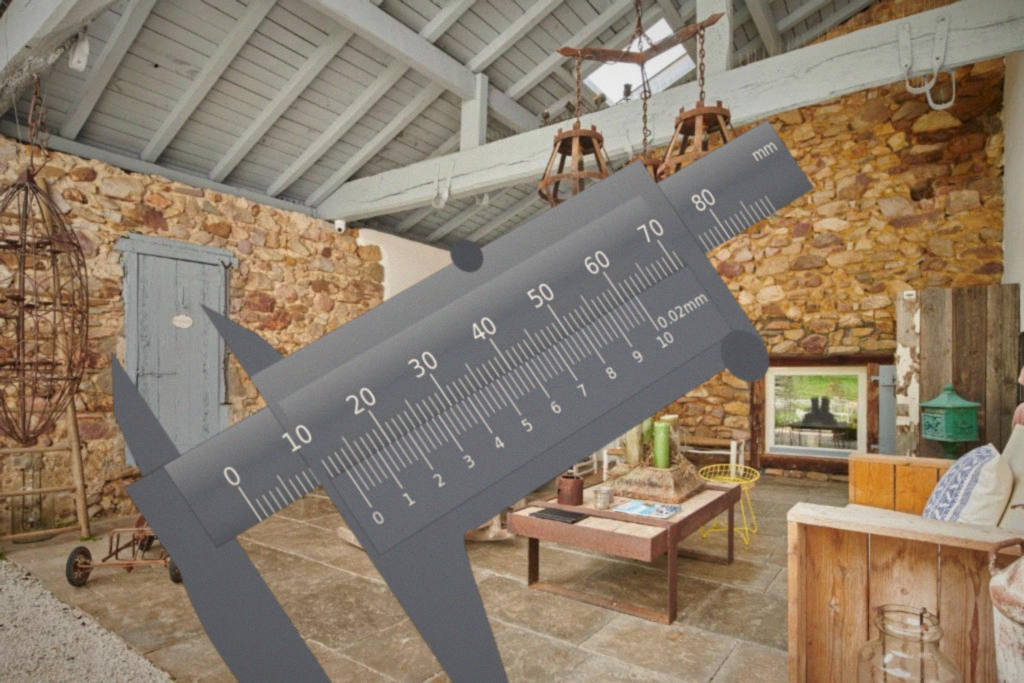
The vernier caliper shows **13.0** mm
